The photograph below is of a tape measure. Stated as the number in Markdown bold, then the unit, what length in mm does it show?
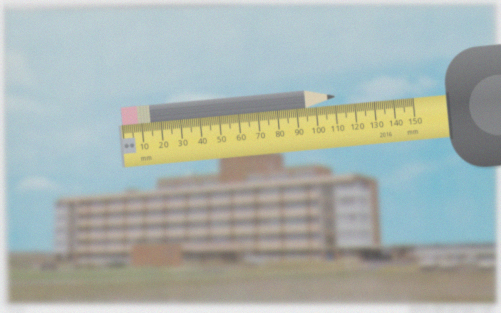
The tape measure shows **110** mm
